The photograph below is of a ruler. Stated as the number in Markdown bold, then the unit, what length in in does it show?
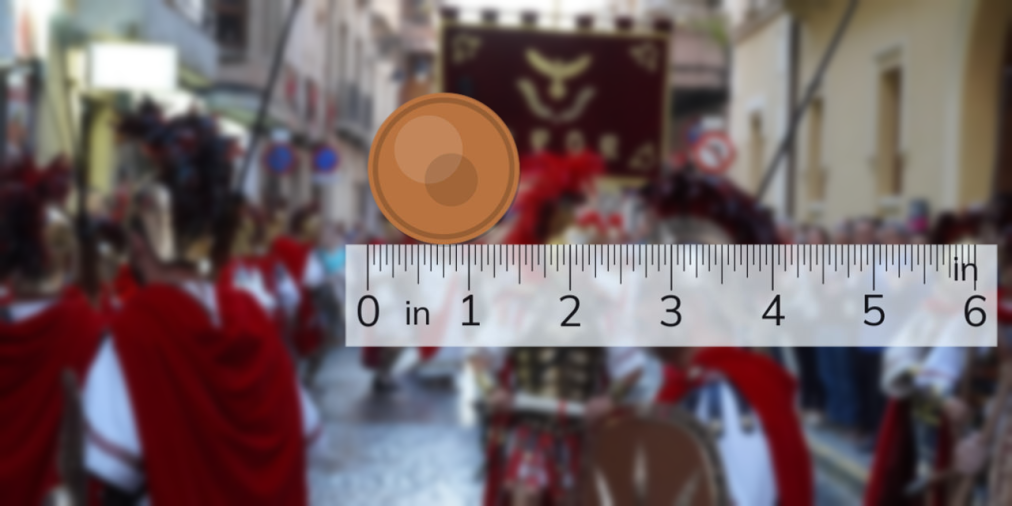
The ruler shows **1.5** in
